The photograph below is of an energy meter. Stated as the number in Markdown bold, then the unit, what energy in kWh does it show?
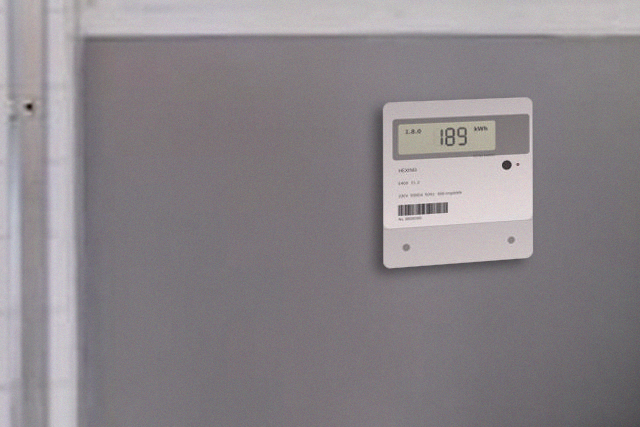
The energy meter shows **189** kWh
